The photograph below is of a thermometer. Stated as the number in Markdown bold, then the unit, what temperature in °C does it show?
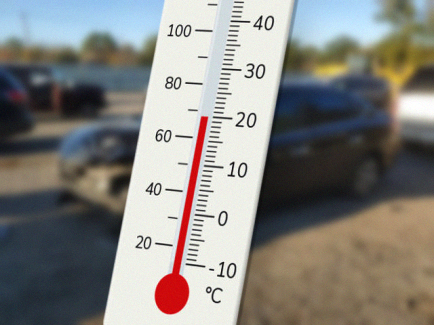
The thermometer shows **20** °C
